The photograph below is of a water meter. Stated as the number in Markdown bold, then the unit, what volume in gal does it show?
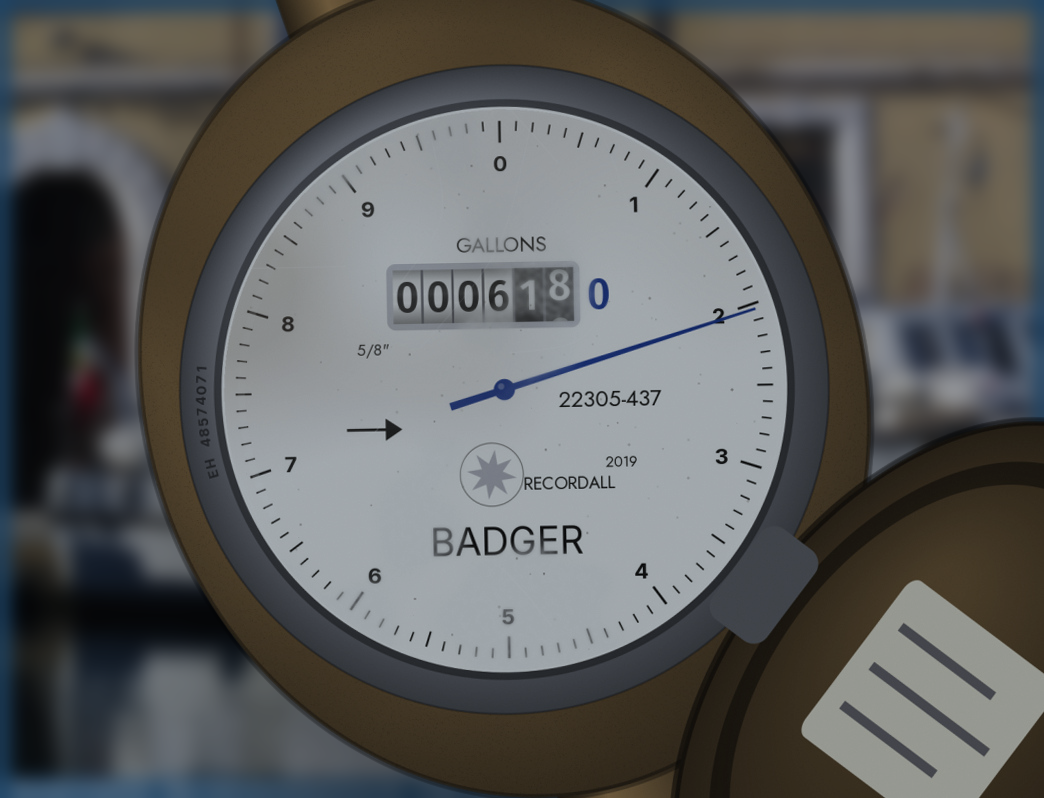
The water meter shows **6182.0** gal
